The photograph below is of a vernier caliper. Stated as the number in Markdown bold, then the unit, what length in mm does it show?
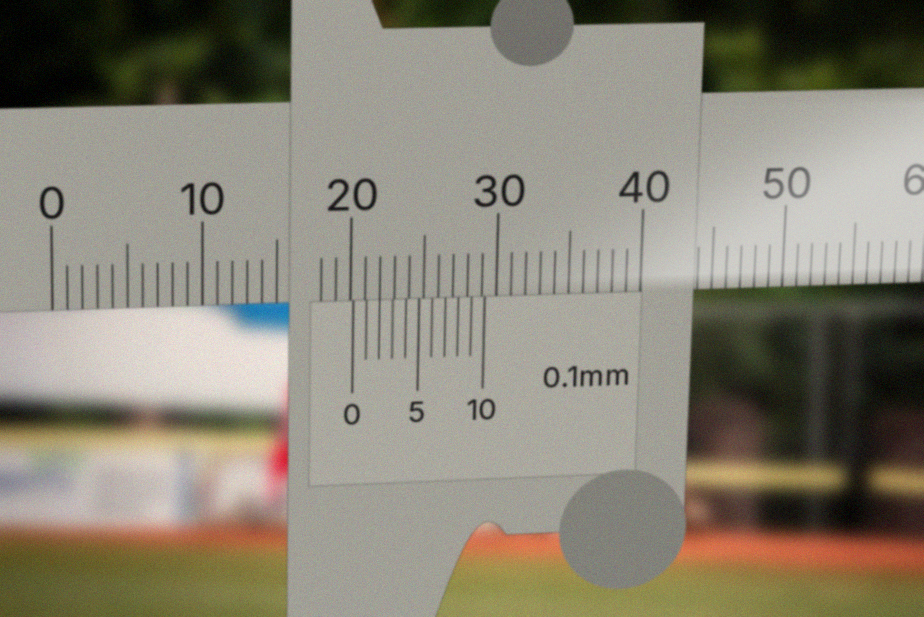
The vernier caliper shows **20.2** mm
